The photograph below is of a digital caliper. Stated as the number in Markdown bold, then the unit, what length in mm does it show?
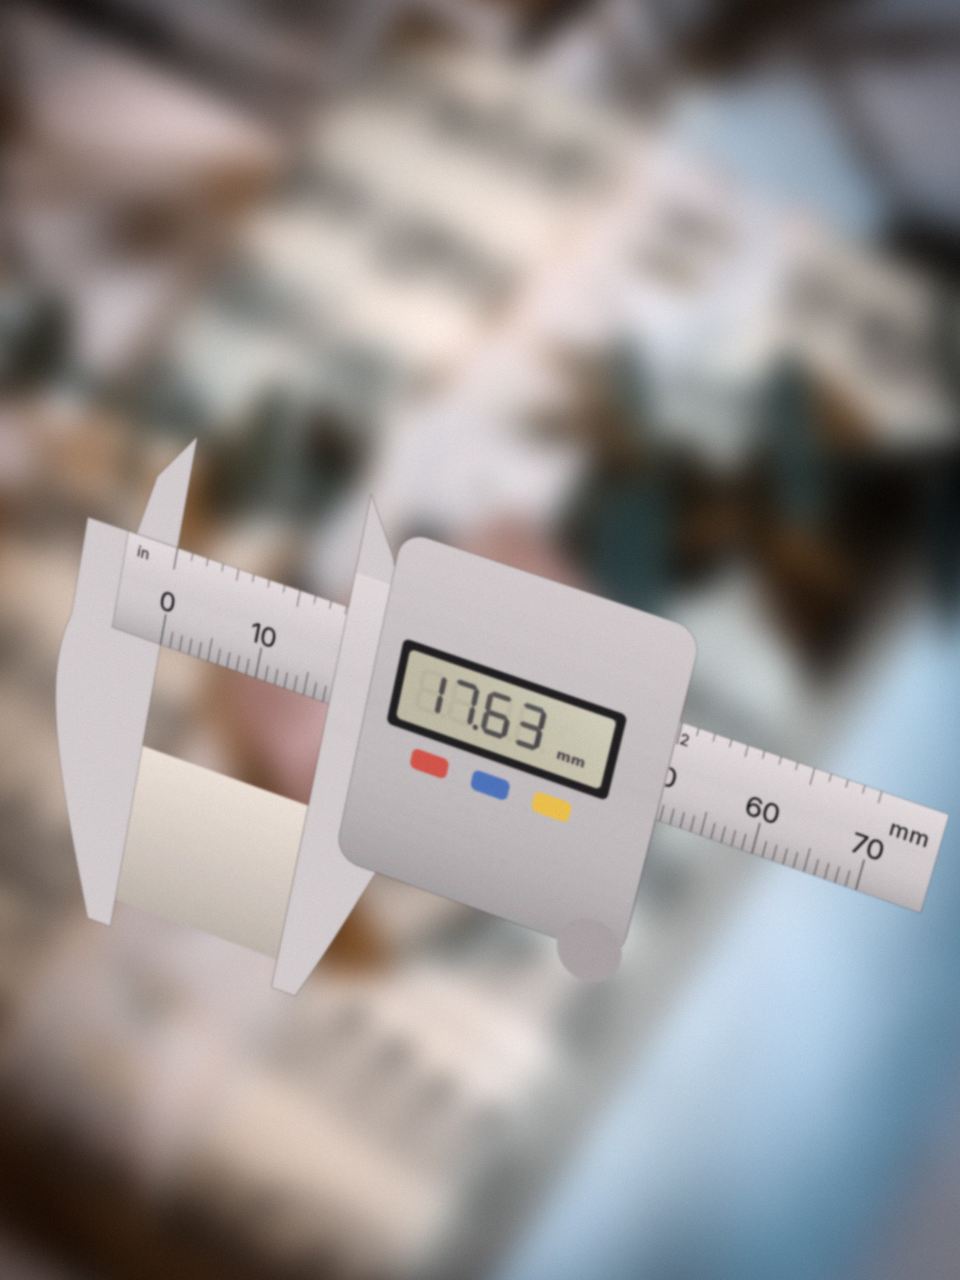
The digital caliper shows **17.63** mm
